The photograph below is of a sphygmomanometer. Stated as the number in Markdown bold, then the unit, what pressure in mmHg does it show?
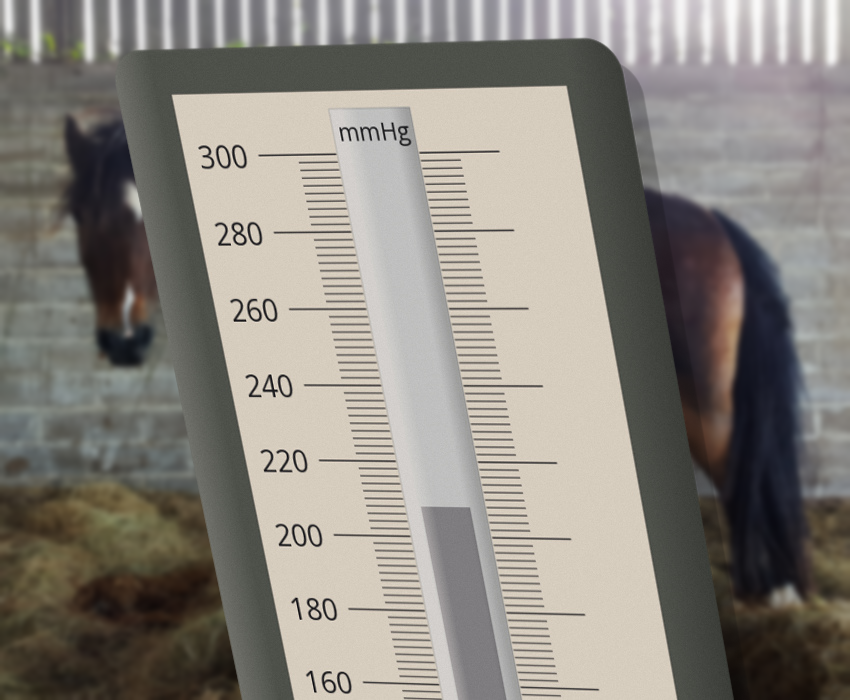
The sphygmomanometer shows **208** mmHg
